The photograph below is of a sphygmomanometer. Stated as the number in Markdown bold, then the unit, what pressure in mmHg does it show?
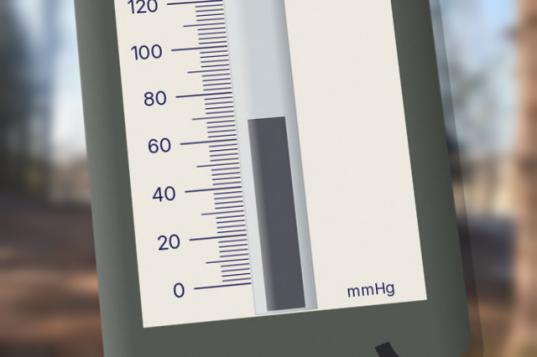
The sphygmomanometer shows **68** mmHg
